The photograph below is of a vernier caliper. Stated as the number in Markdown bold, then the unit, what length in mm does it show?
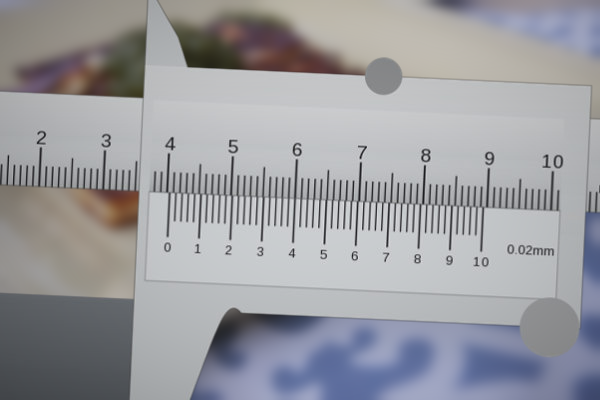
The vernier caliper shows **40.4** mm
